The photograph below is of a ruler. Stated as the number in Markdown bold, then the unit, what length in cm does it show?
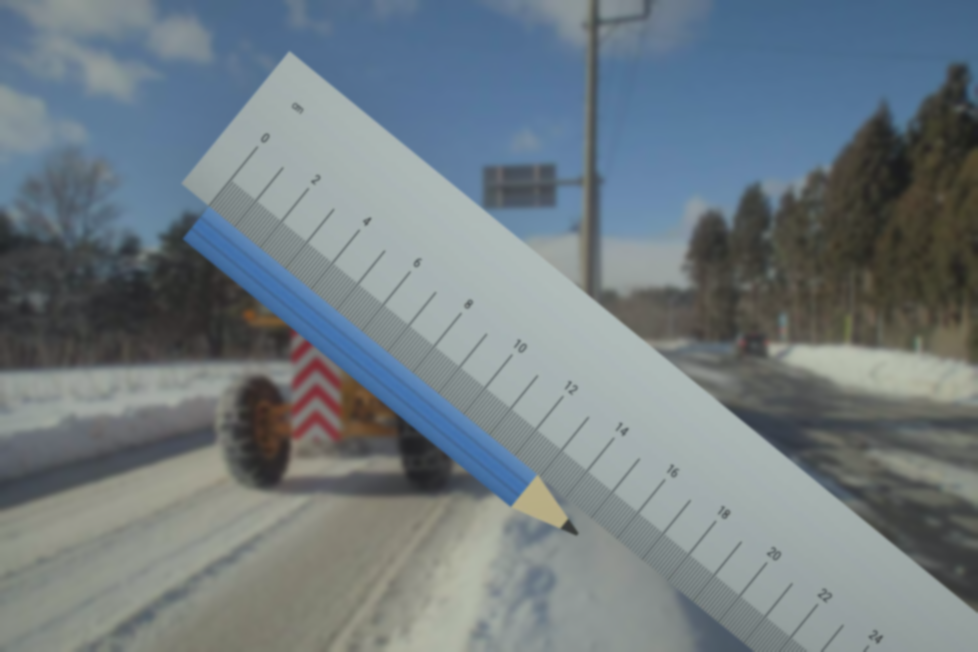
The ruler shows **15** cm
